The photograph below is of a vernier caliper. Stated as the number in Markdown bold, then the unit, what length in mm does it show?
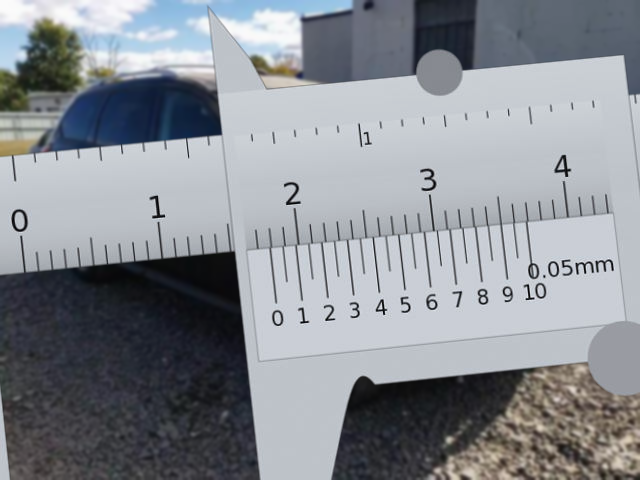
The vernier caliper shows **17.9** mm
